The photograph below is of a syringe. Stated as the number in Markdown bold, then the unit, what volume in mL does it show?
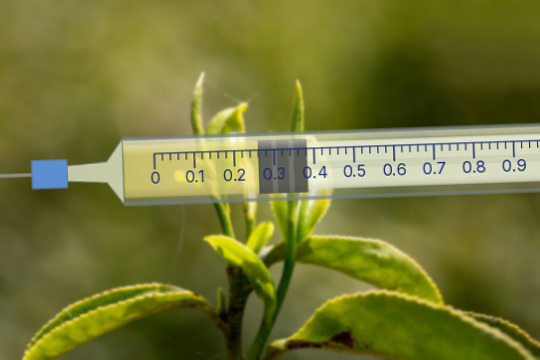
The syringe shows **0.26** mL
